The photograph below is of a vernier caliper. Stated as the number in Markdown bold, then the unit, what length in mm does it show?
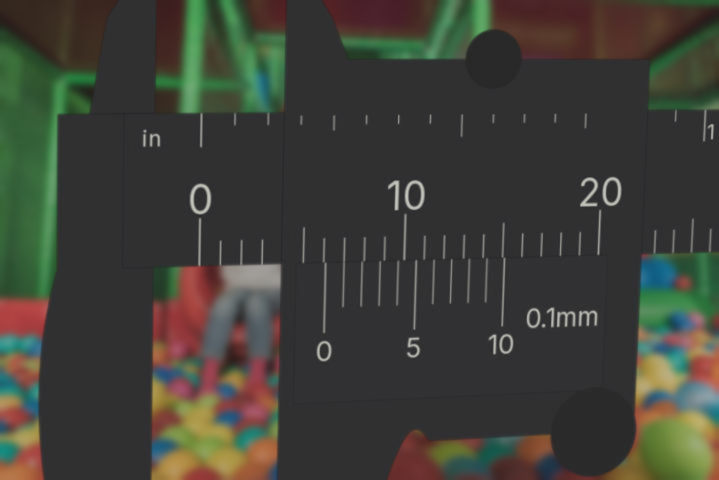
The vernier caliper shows **6.1** mm
